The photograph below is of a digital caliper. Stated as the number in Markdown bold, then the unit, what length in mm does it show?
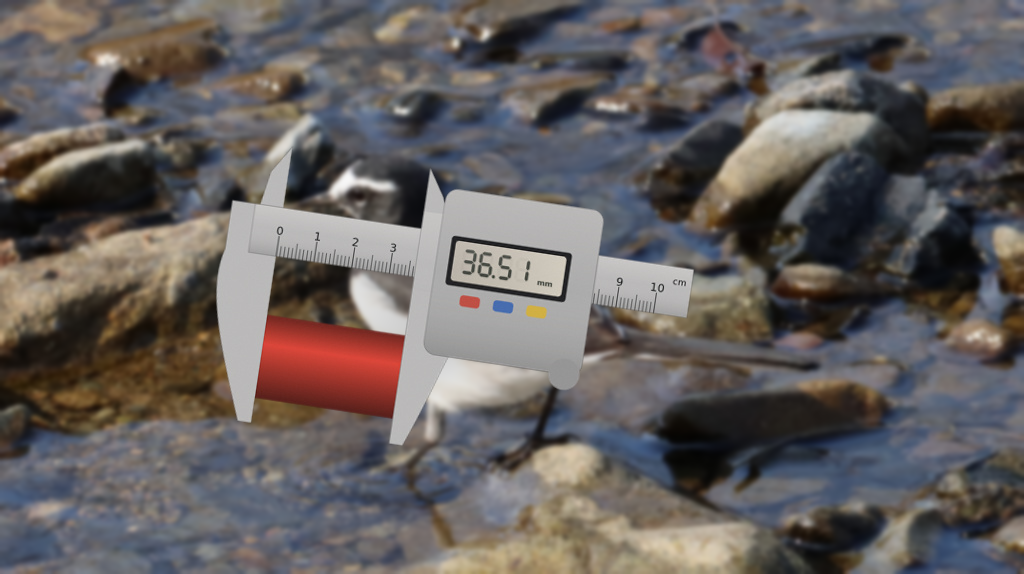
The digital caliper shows **36.51** mm
